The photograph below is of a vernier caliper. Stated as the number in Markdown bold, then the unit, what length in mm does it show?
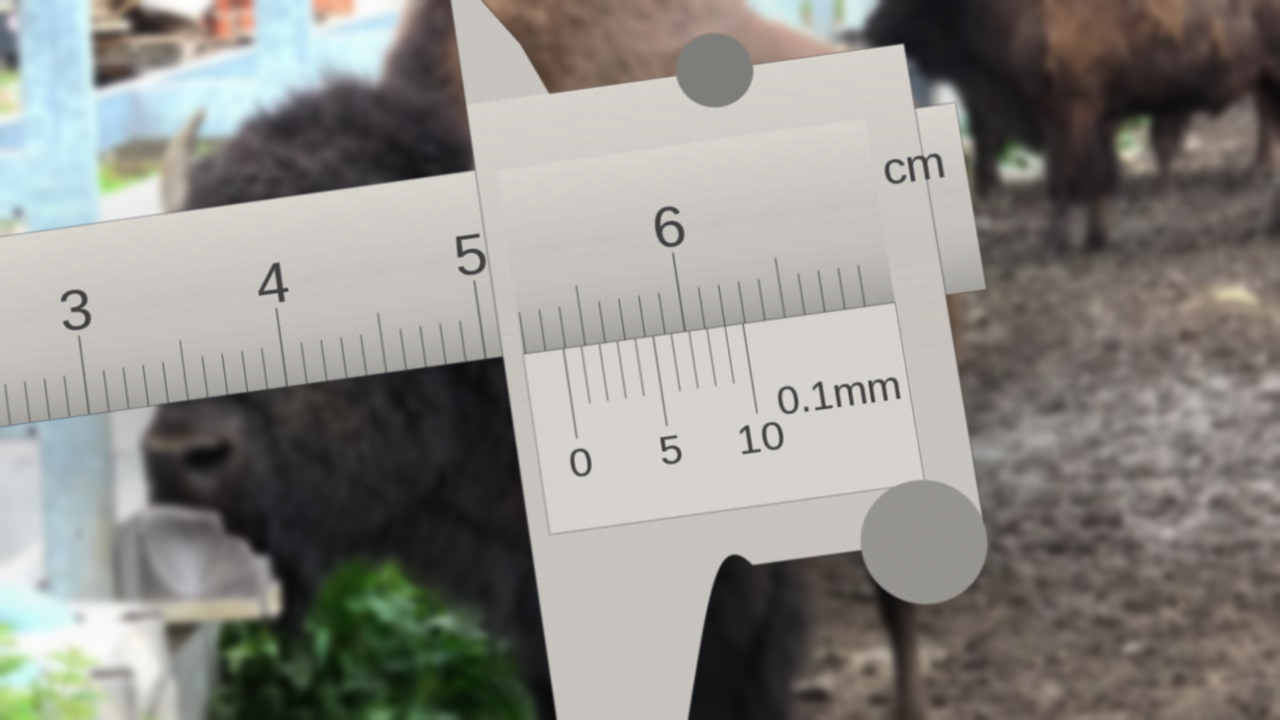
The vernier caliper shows **53.9** mm
